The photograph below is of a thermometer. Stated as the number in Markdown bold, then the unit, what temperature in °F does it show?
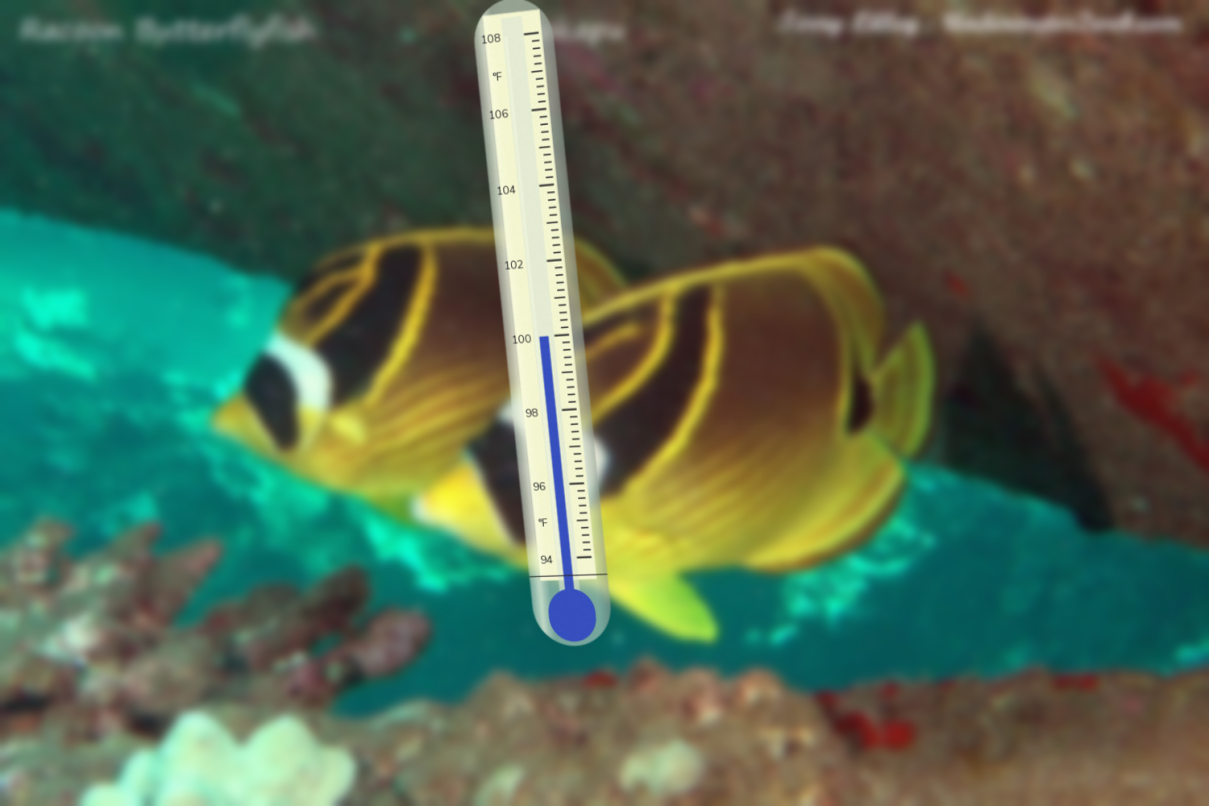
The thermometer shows **100** °F
